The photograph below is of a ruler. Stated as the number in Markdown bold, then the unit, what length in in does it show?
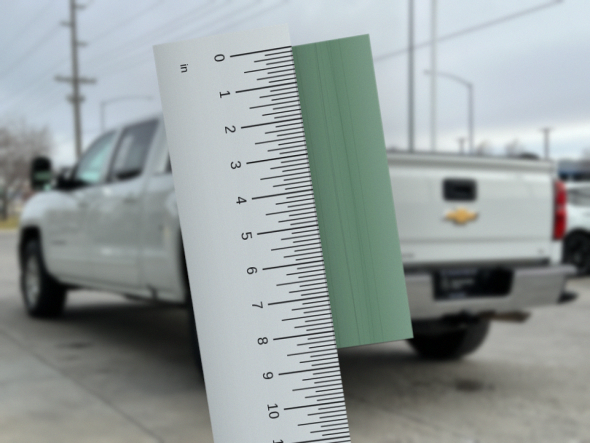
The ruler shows **8.5** in
